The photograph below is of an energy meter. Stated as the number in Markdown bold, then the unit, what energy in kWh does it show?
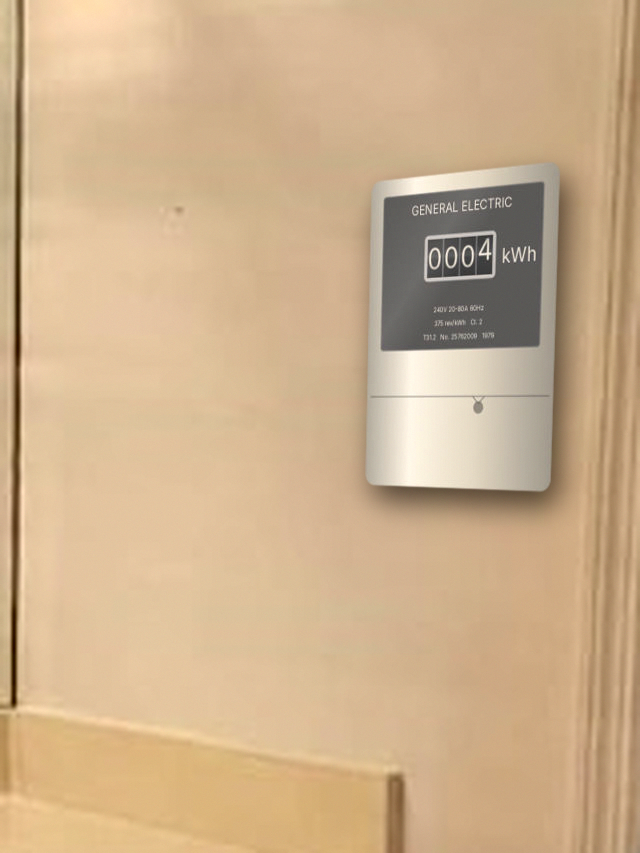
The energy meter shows **4** kWh
